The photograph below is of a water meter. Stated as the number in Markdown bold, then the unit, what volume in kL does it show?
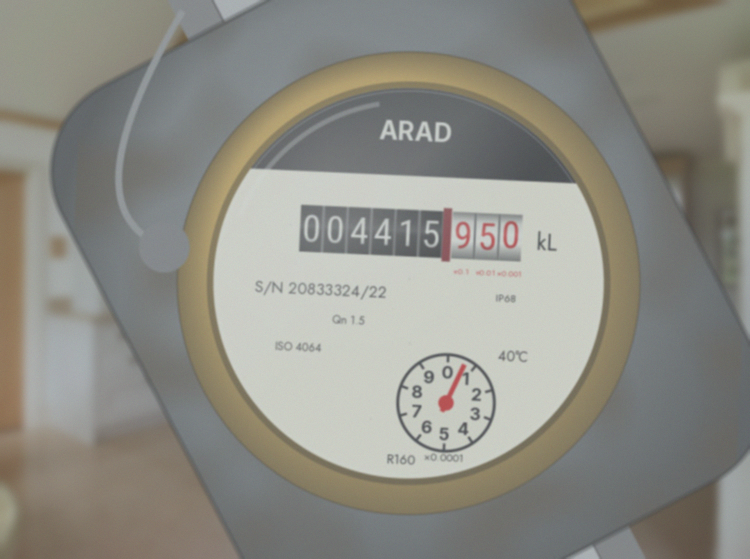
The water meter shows **4415.9500** kL
